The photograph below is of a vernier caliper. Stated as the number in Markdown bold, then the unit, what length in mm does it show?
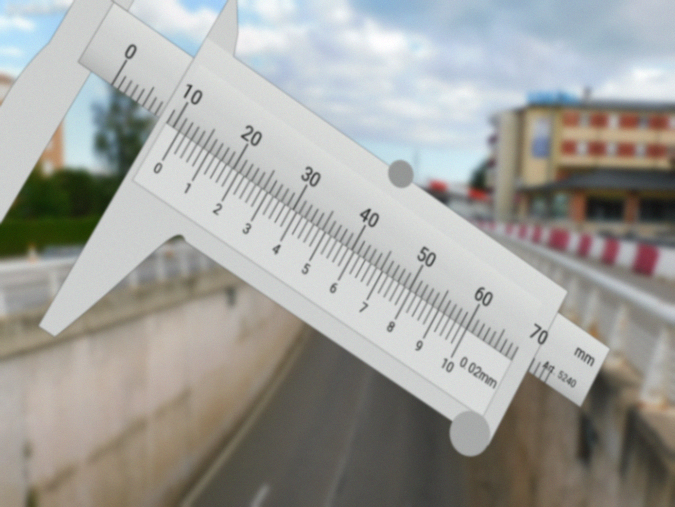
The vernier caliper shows **11.0** mm
